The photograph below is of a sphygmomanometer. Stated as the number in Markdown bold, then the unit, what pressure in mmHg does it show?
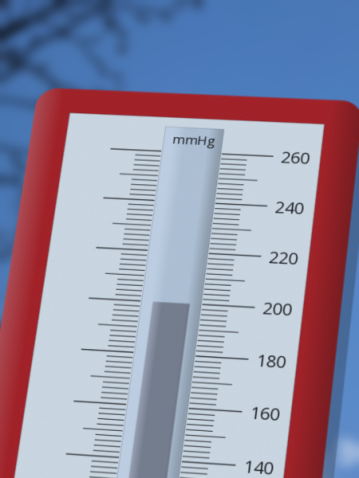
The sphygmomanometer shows **200** mmHg
